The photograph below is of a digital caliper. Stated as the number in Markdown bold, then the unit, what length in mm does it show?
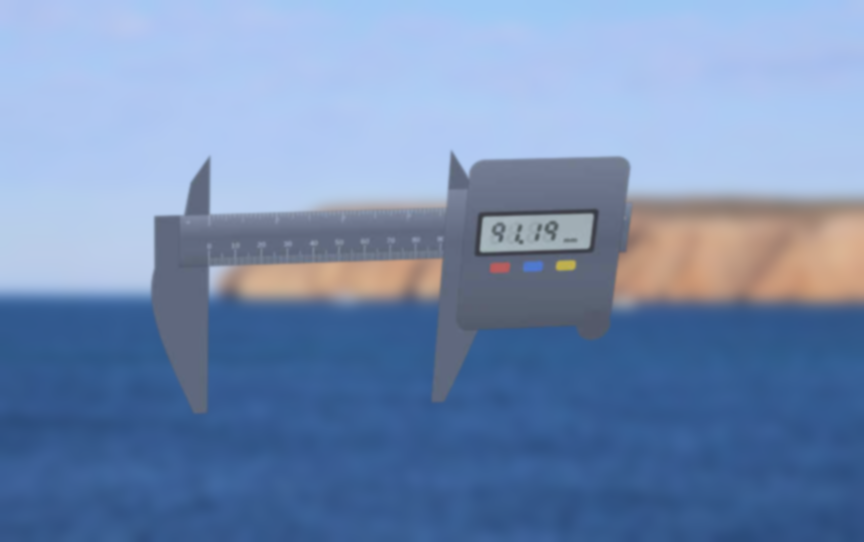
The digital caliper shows **91.19** mm
